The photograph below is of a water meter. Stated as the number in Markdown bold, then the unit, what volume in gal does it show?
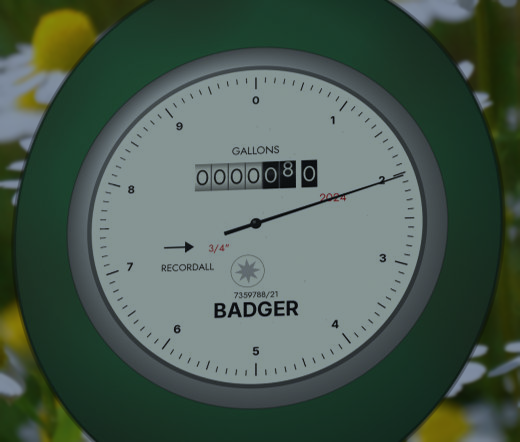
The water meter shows **82.0** gal
